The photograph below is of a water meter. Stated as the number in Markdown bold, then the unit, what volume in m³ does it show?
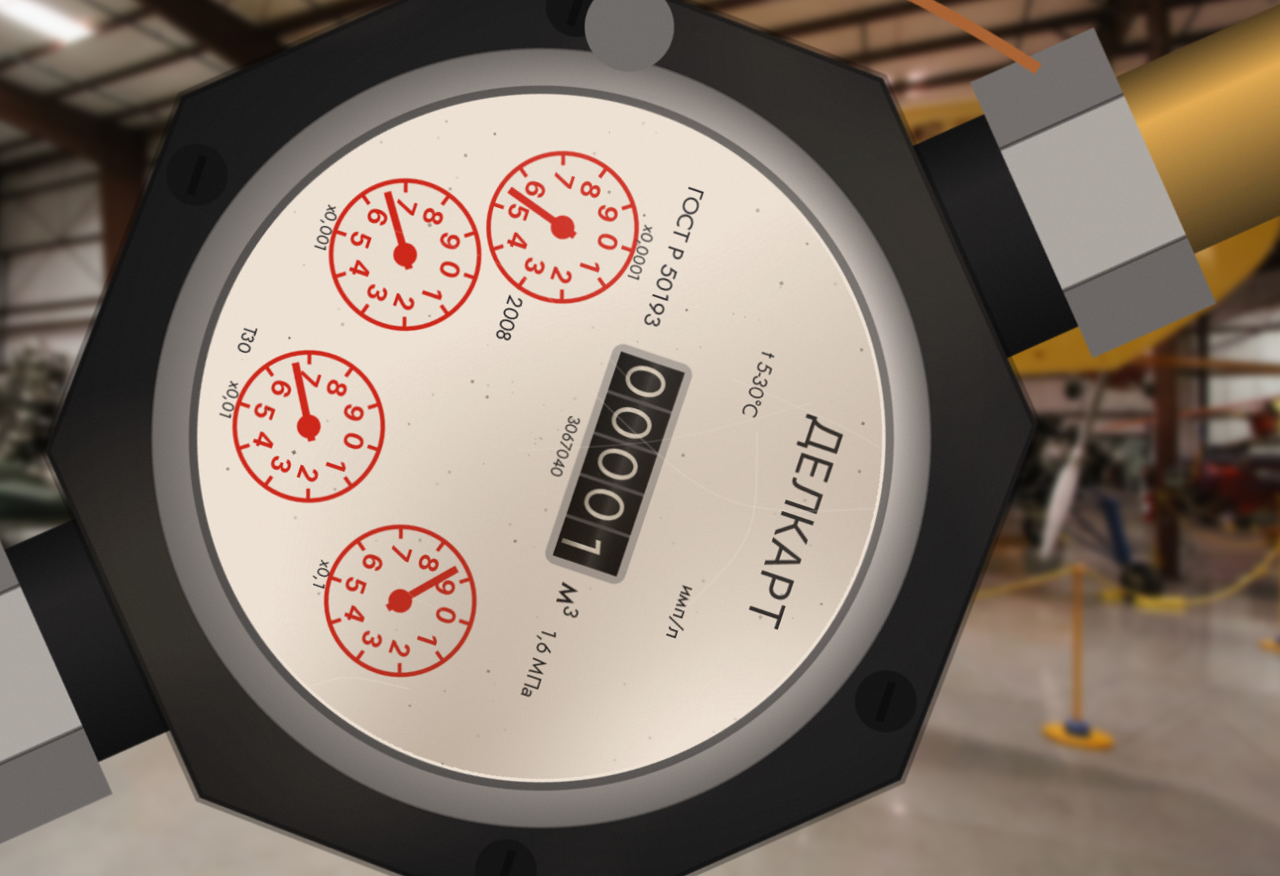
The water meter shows **0.8665** m³
